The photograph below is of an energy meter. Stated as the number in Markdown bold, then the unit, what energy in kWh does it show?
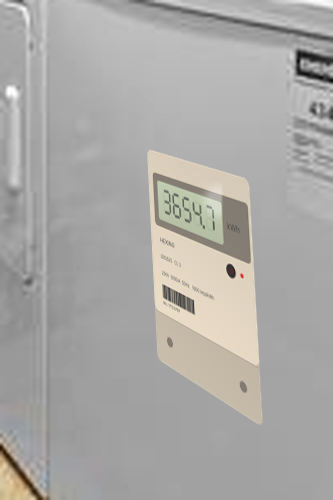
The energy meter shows **3654.7** kWh
